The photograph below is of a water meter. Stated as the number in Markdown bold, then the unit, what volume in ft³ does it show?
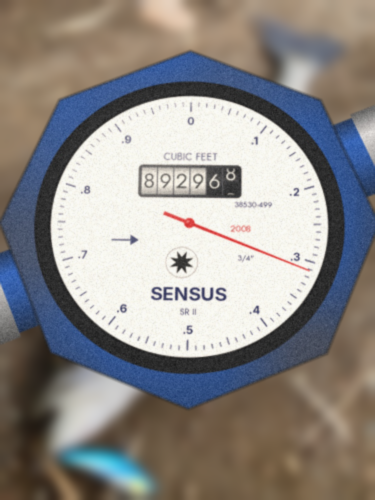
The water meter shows **892968.31** ft³
